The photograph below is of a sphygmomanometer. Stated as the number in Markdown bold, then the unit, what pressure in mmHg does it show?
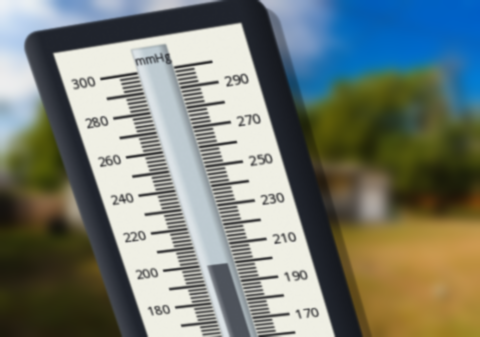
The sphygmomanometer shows **200** mmHg
